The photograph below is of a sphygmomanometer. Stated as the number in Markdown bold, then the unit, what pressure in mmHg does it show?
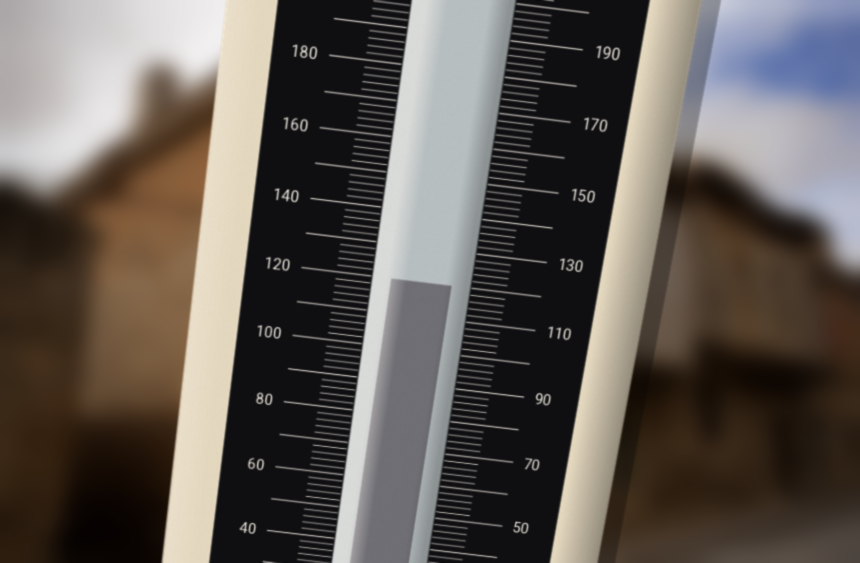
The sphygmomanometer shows **120** mmHg
